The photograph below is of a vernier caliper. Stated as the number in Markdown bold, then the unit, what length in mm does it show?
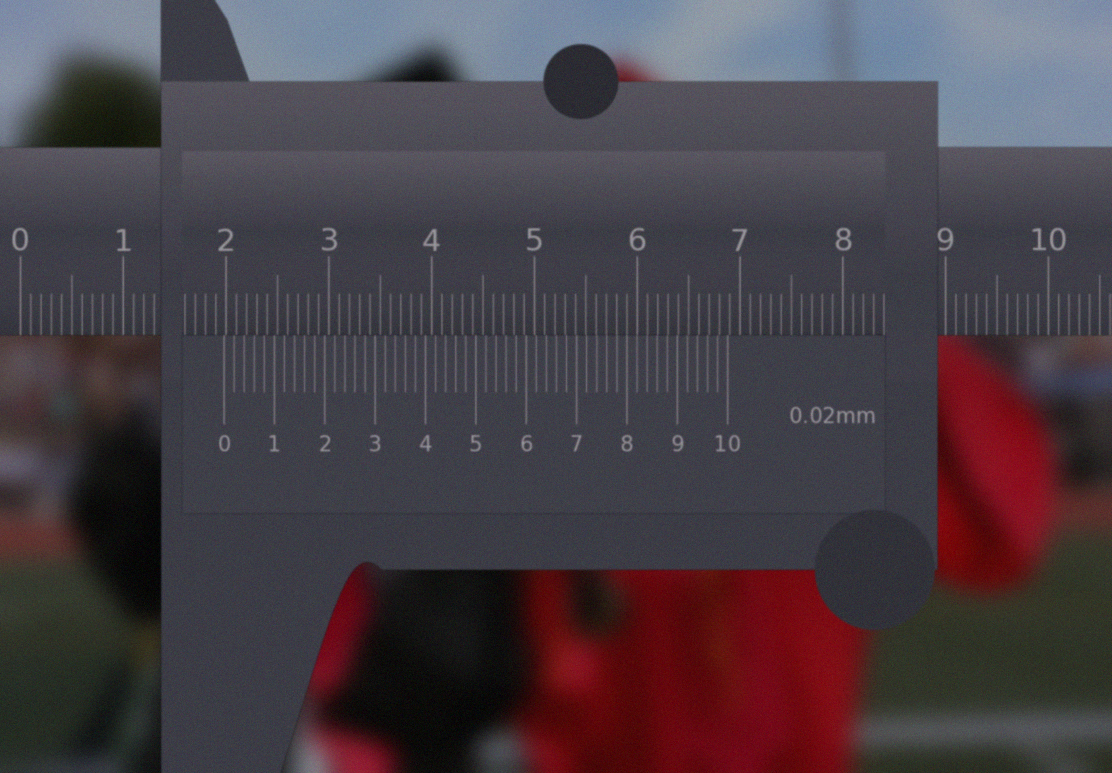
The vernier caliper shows **19.8** mm
